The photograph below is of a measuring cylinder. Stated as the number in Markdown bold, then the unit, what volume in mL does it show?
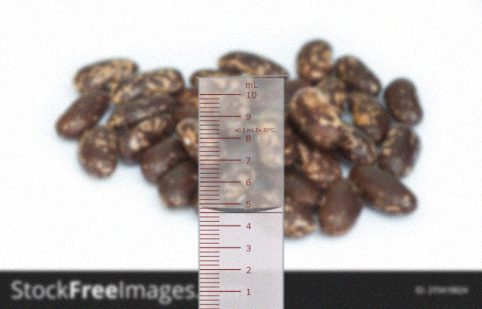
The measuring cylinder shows **4.6** mL
